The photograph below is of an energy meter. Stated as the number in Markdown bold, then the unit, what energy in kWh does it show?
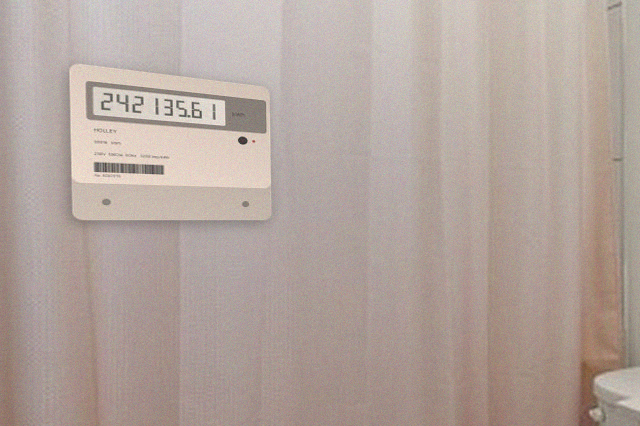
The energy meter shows **242135.61** kWh
